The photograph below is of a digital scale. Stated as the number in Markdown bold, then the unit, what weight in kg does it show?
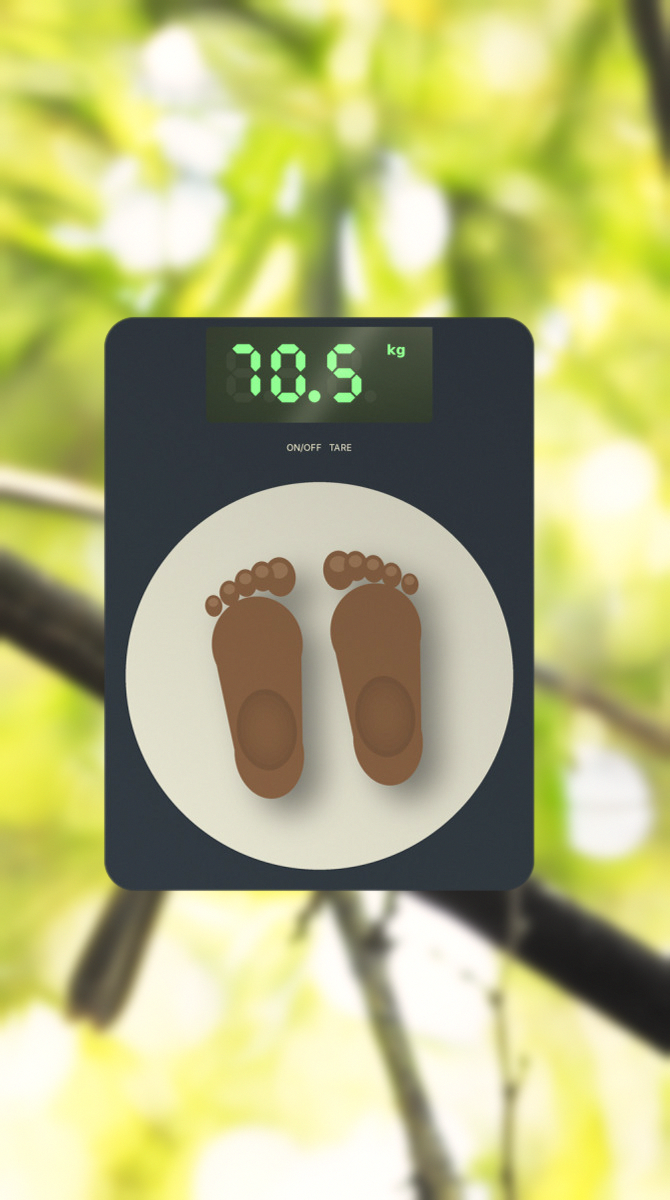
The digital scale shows **70.5** kg
